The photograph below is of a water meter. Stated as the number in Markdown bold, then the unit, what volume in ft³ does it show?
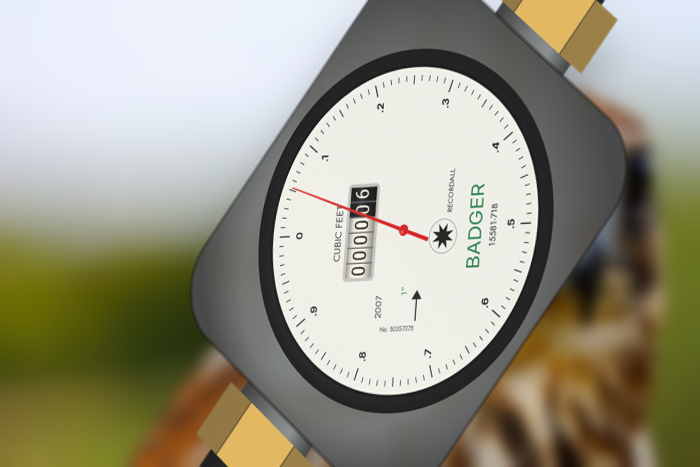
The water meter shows **6.05** ft³
